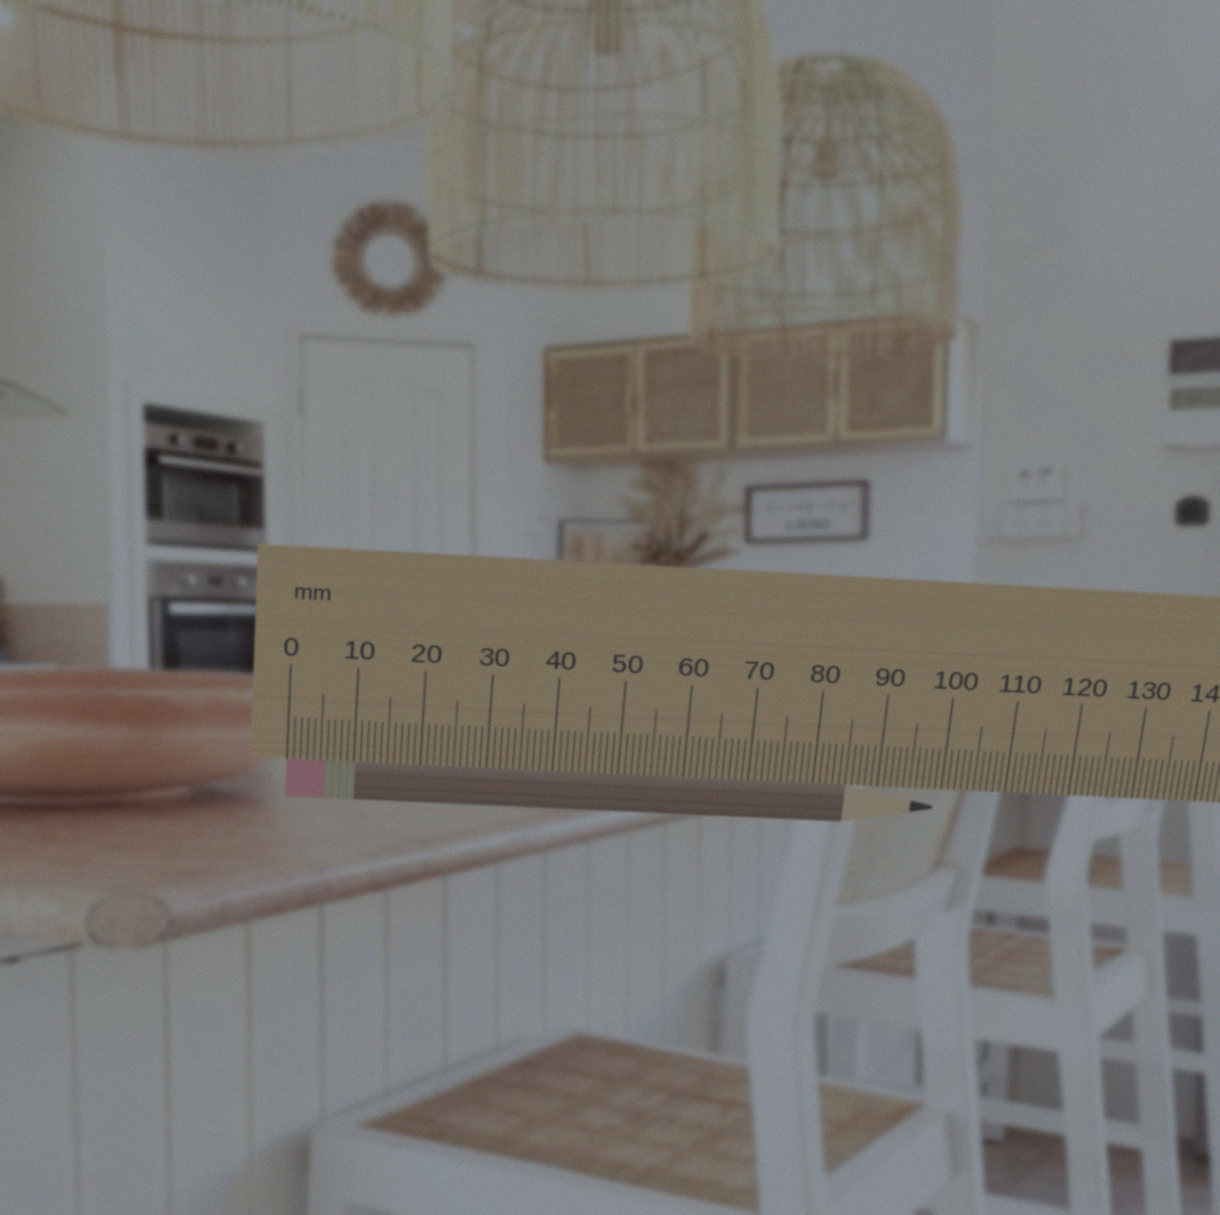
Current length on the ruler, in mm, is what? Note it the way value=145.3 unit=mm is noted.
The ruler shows value=99 unit=mm
